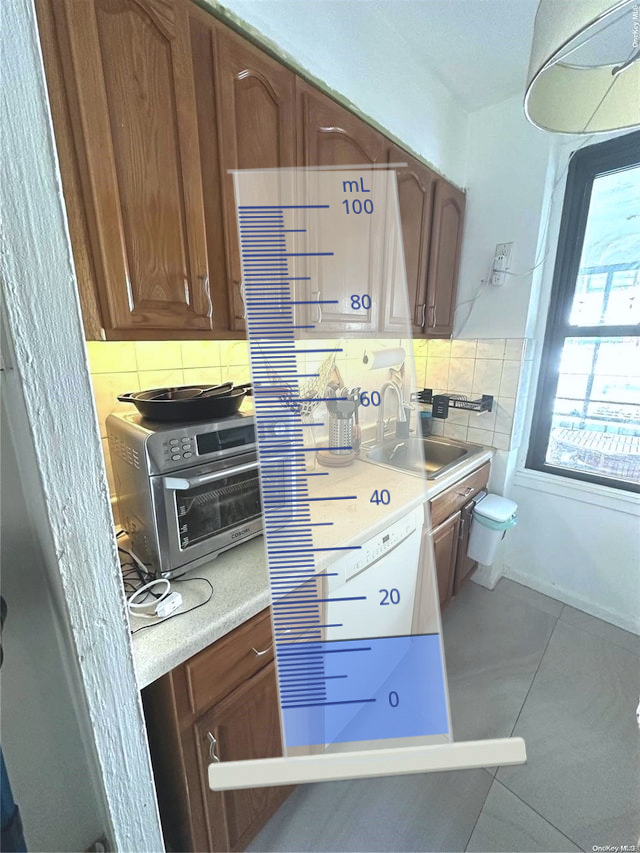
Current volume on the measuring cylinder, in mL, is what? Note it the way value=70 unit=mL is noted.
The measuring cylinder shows value=12 unit=mL
